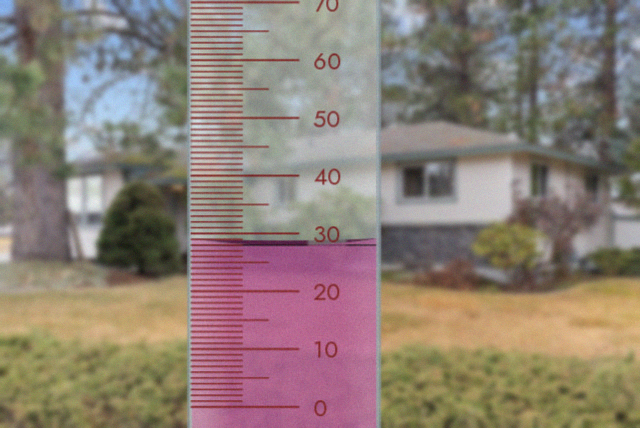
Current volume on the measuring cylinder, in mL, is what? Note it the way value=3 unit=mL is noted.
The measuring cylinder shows value=28 unit=mL
